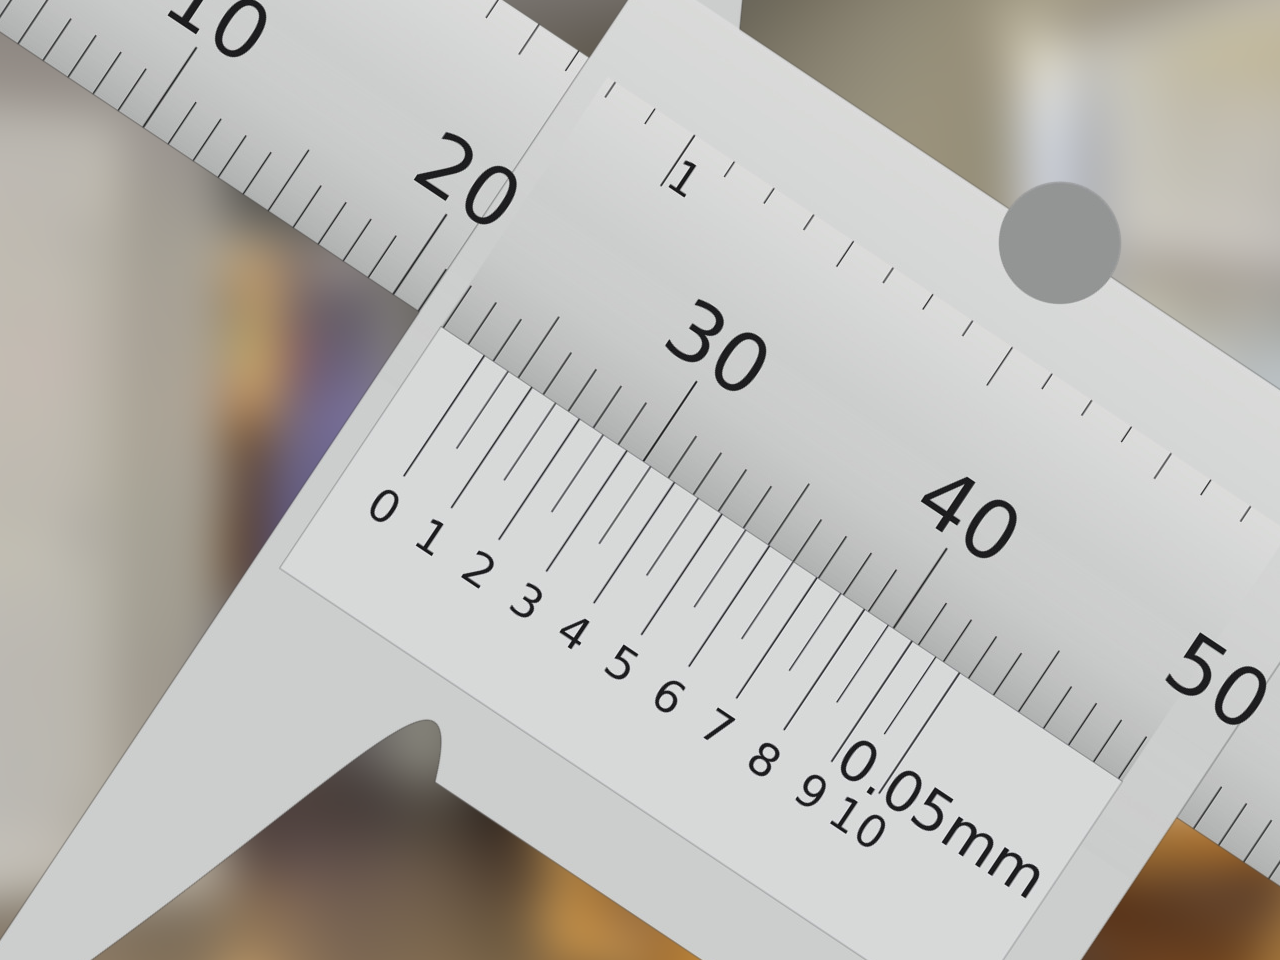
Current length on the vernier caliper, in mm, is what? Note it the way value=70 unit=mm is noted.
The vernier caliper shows value=23.65 unit=mm
